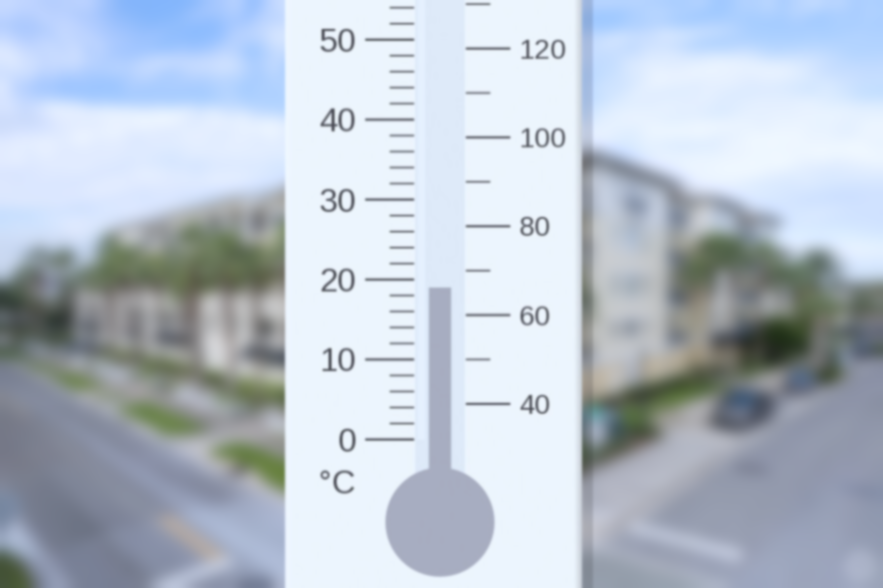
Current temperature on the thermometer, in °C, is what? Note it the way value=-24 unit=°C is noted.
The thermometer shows value=19 unit=°C
